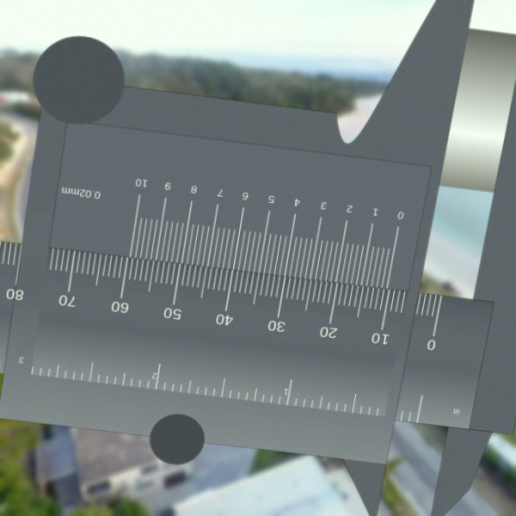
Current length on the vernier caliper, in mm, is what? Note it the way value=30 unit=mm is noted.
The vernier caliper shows value=10.5 unit=mm
